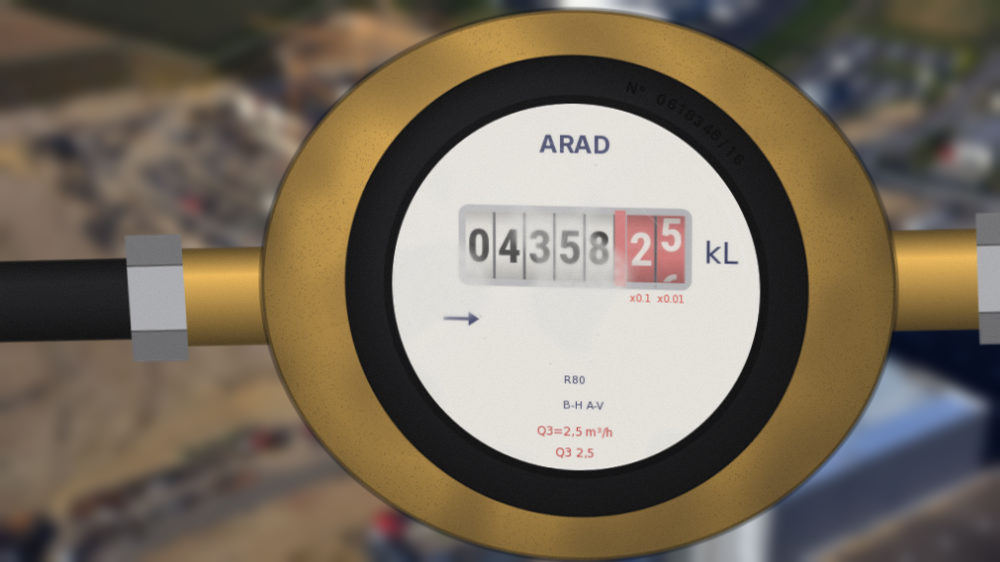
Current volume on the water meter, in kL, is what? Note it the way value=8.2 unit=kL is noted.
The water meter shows value=4358.25 unit=kL
